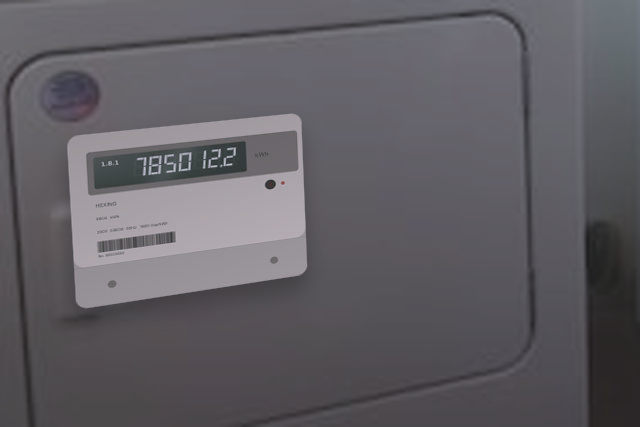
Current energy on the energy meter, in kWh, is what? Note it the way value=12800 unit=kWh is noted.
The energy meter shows value=785012.2 unit=kWh
